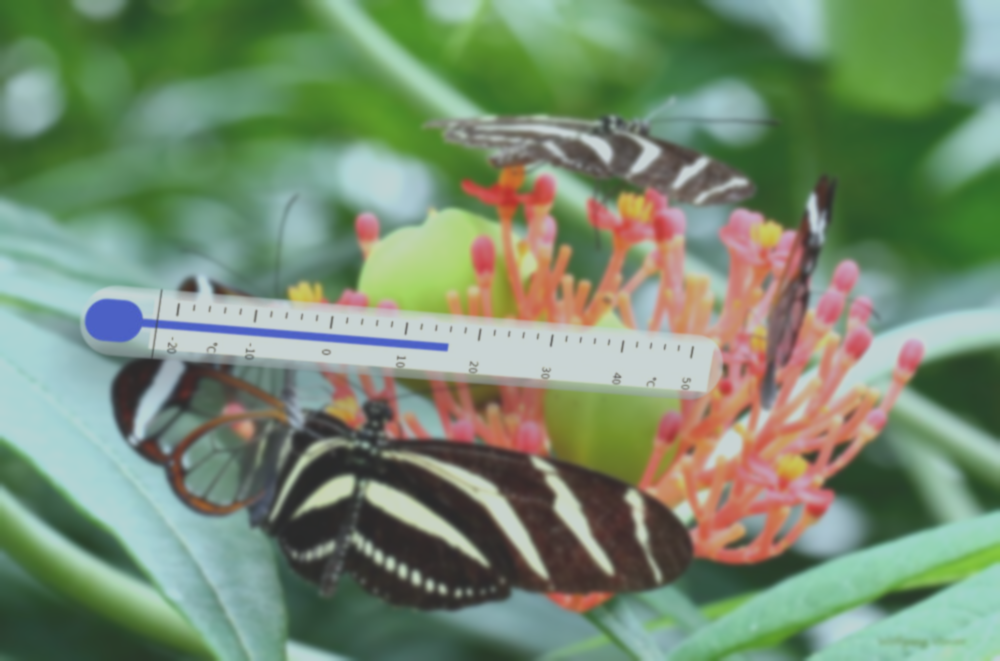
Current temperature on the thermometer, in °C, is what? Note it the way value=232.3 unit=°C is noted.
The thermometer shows value=16 unit=°C
